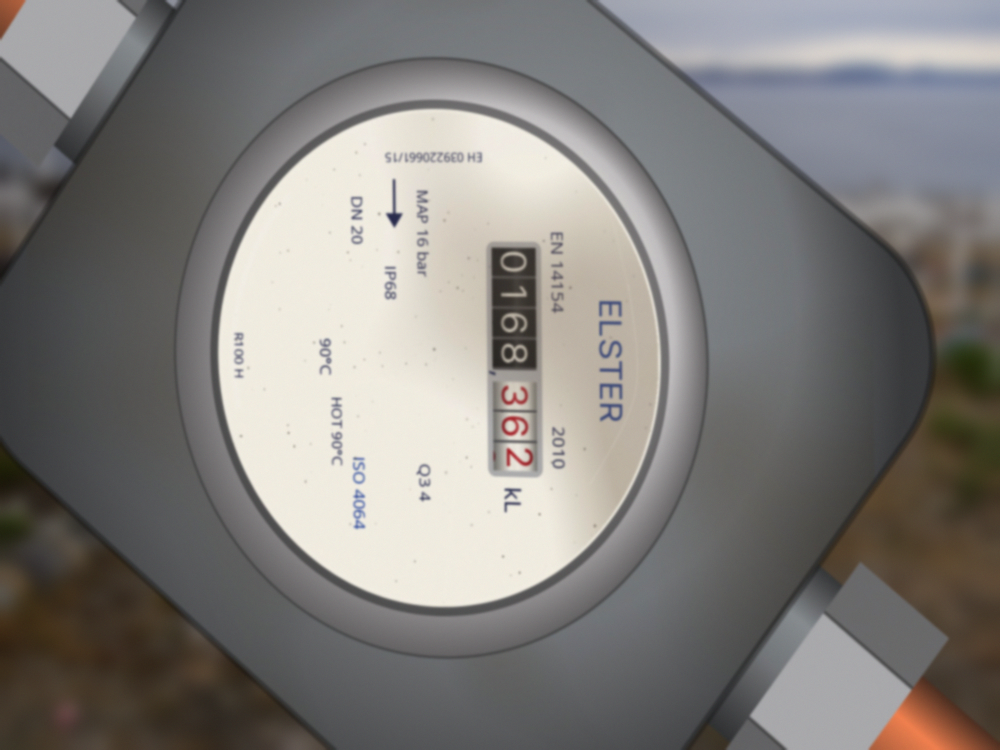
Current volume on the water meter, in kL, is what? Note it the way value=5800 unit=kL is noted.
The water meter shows value=168.362 unit=kL
